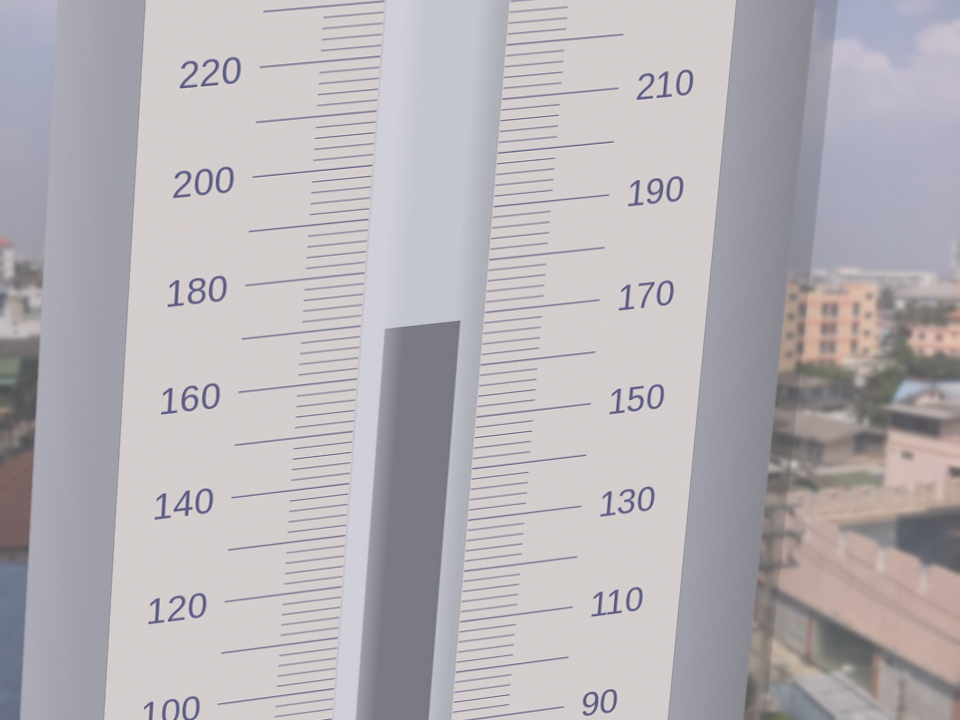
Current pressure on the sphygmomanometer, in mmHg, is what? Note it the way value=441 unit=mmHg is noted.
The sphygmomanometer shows value=169 unit=mmHg
